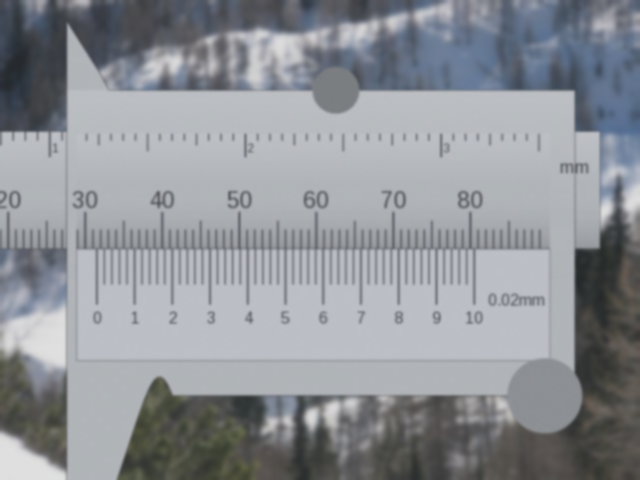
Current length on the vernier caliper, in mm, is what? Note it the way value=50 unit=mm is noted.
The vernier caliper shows value=31.5 unit=mm
